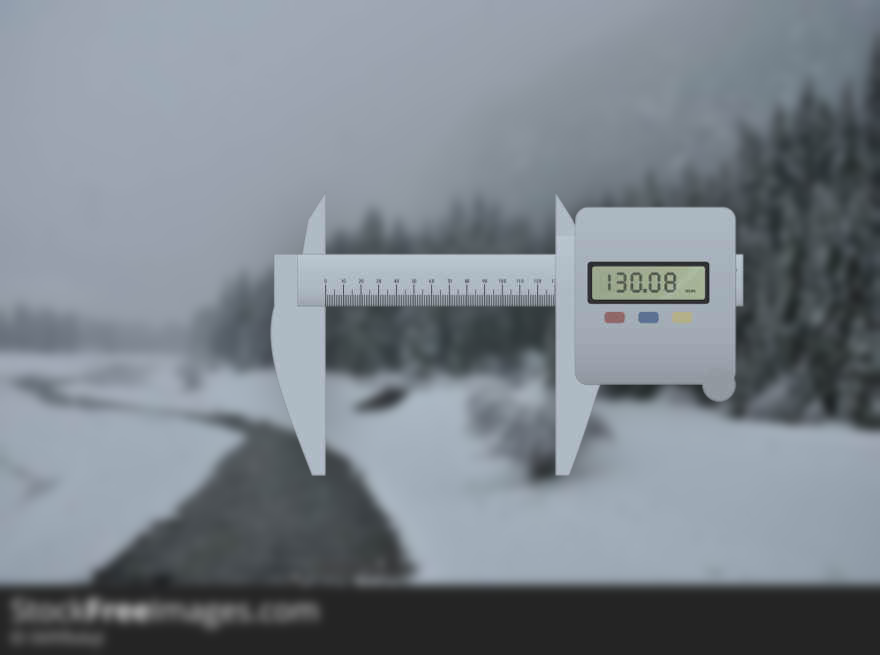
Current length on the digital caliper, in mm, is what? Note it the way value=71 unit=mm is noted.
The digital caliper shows value=130.08 unit=mm
